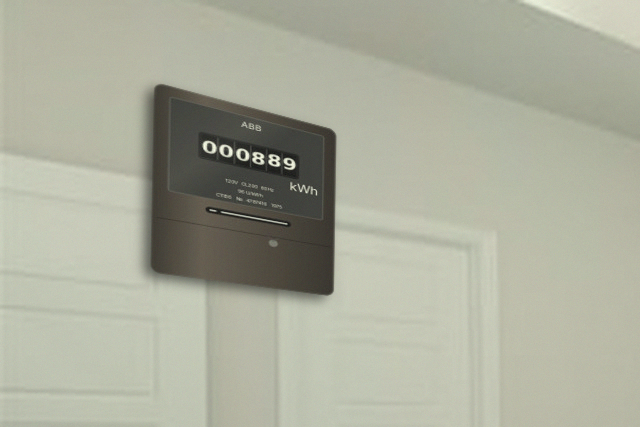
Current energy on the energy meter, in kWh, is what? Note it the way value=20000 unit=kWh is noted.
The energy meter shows value=889 unit=kWh
